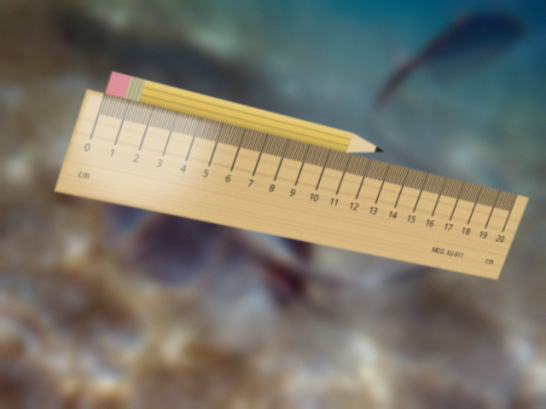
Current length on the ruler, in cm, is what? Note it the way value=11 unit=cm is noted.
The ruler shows value=12.5 unit=cm
